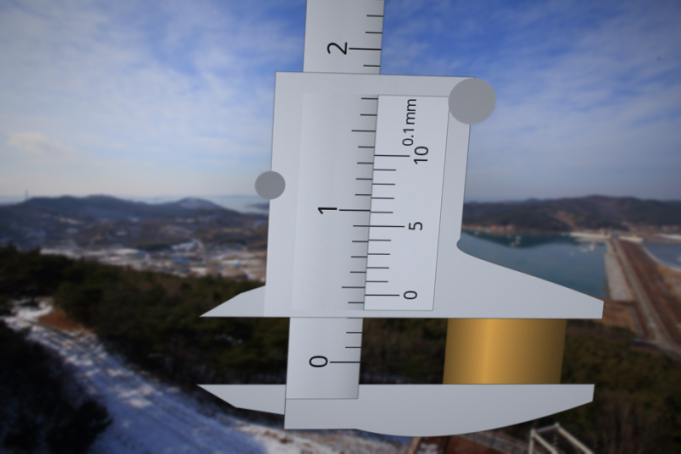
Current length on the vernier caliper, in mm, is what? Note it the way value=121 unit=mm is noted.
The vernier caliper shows value=4.5 unit=mm
